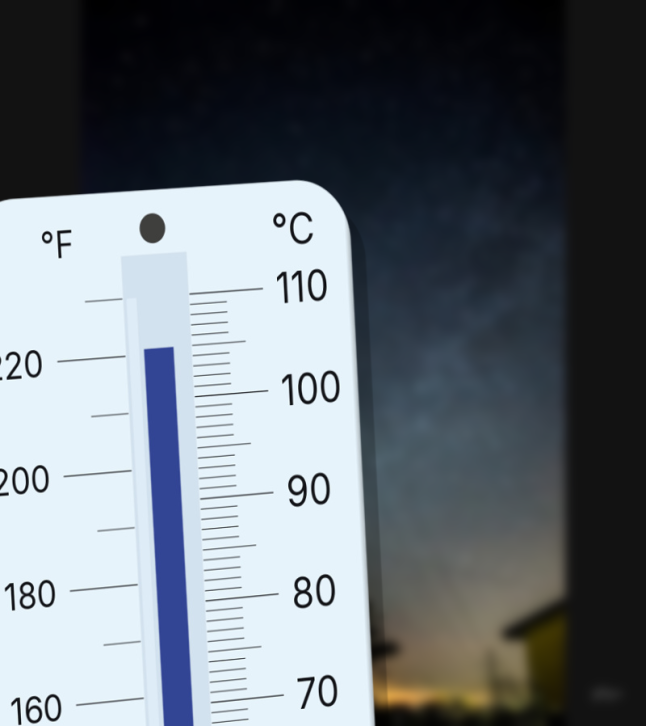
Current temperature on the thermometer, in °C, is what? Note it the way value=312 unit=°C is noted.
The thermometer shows value=105 unit=°C
